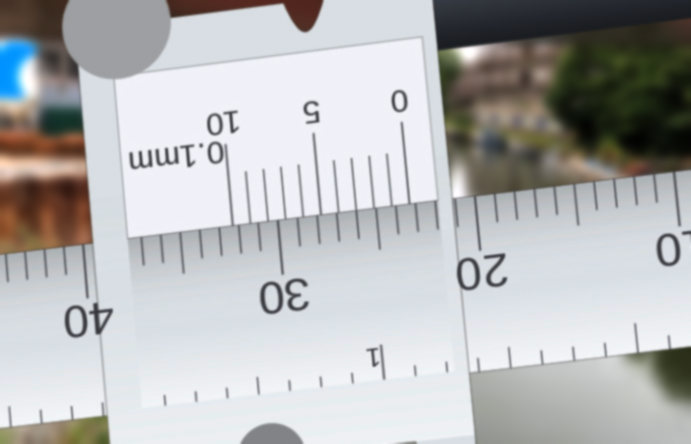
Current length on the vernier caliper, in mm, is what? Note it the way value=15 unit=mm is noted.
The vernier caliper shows value=23.3 unit=mm
